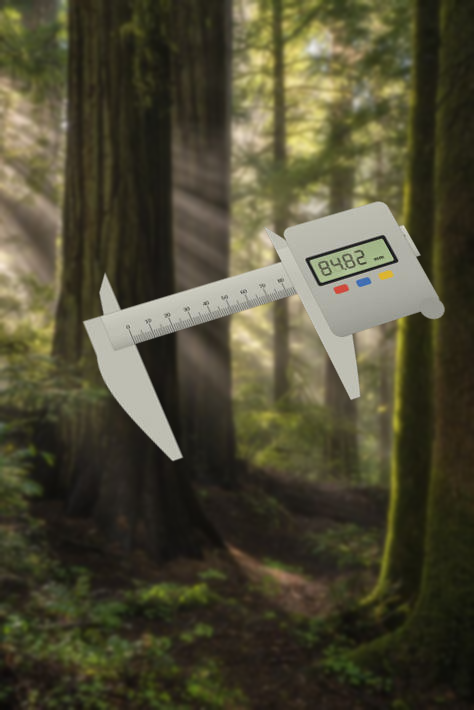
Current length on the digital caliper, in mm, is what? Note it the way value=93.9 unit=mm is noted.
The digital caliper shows value=84.82 unit=mm
